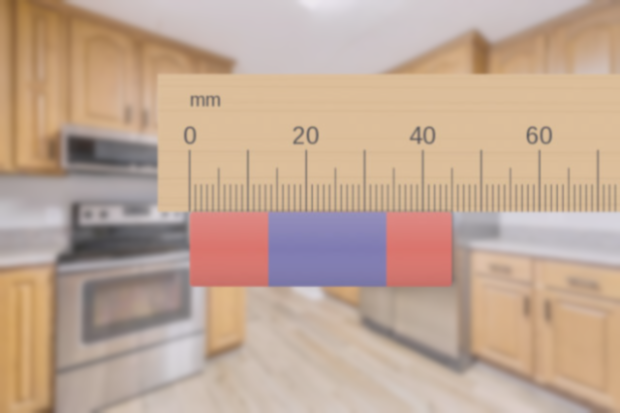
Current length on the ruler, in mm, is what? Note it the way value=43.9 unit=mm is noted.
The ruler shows value=45 unit=mm
